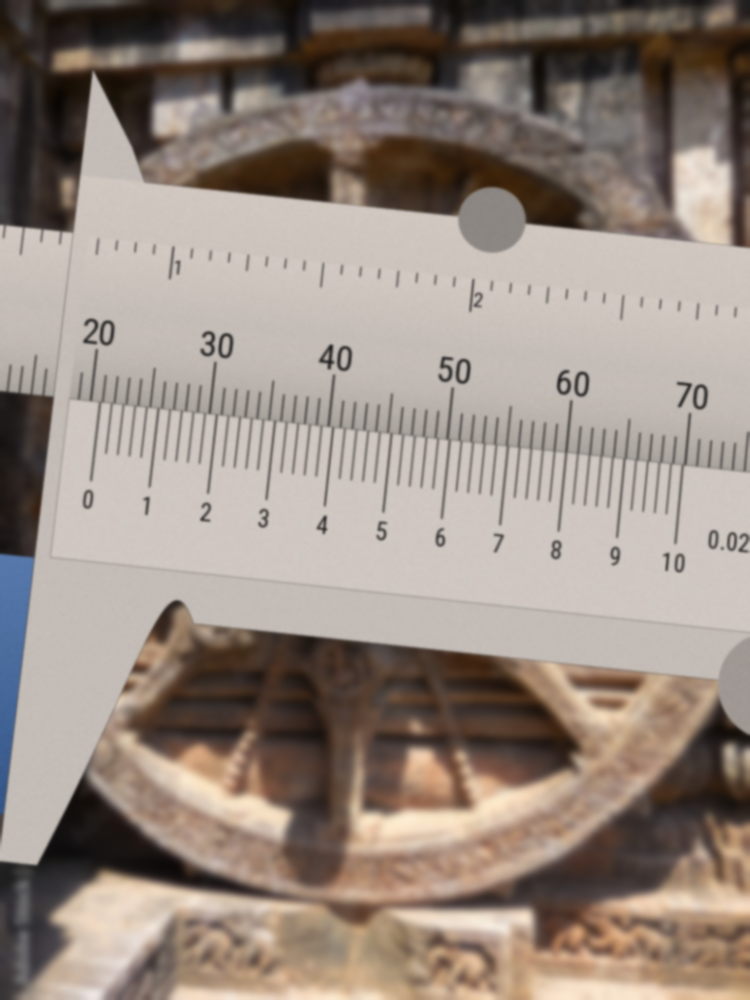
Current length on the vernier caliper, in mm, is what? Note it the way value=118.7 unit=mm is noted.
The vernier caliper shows value=20.8 unit=mm
